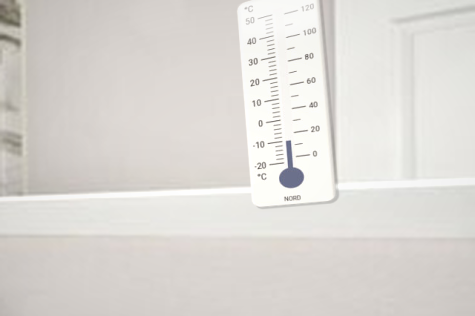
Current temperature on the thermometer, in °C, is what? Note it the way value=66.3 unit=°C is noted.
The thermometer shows value=-10 unit=°C
